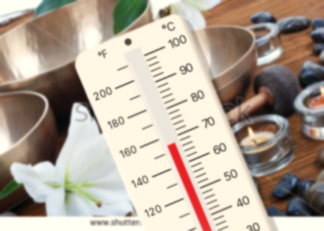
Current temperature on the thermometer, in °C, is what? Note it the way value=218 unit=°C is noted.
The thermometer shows value=68 unit=°C
